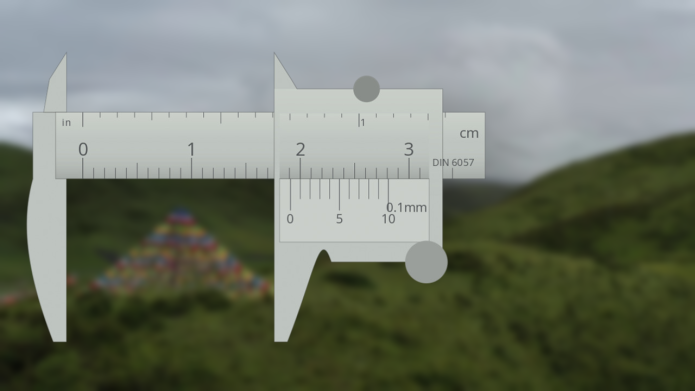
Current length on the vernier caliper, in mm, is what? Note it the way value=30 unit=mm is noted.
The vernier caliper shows value=19.1 unit=mm
